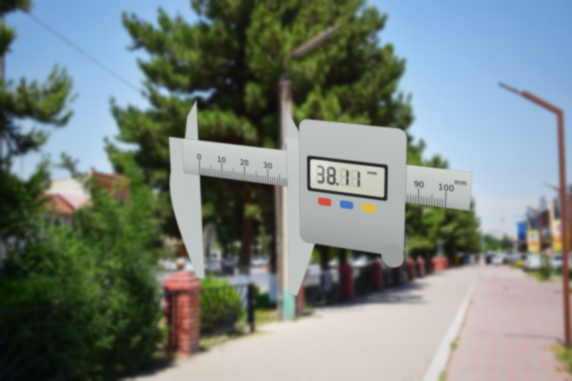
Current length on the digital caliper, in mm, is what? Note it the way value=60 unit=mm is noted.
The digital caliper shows value=38.11 unit=mm
